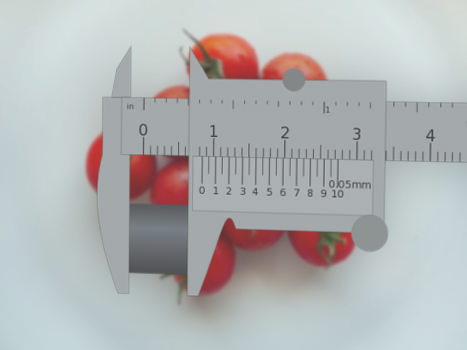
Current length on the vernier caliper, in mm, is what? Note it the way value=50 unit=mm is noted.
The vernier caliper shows value=8.4 unit=mm
